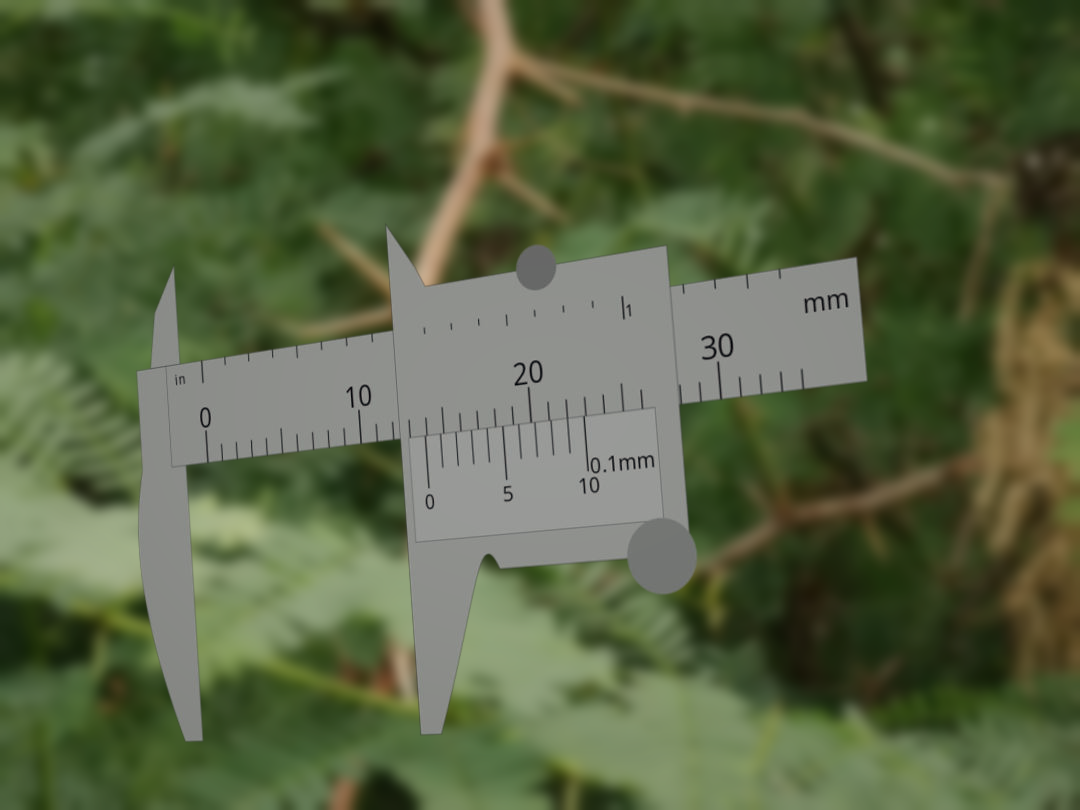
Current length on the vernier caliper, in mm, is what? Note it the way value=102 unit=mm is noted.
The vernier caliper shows value=13.9 unit=mm
